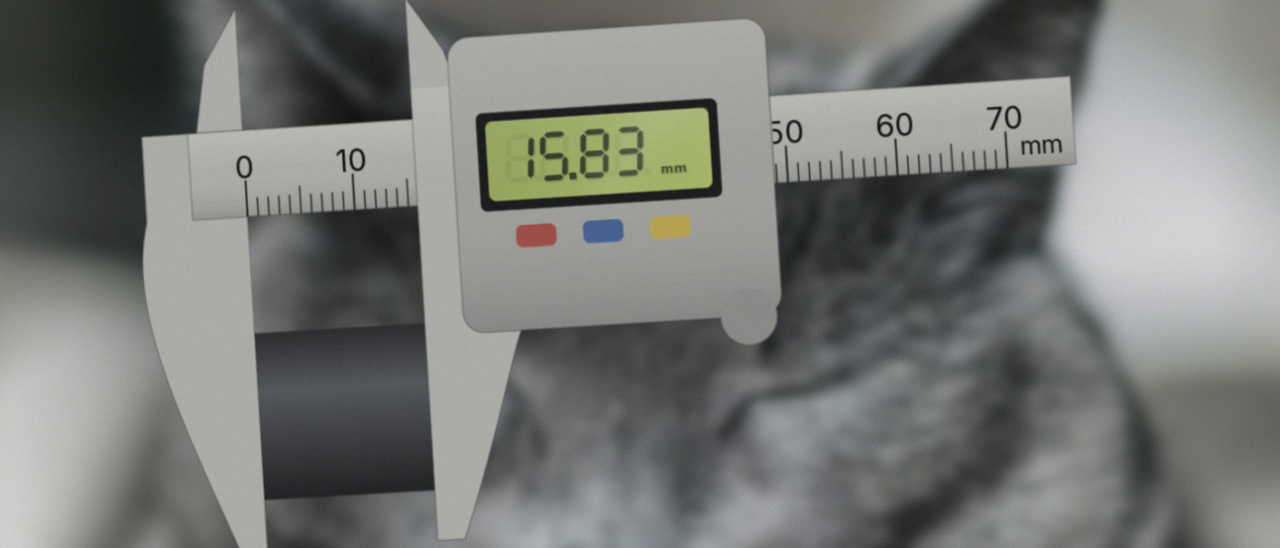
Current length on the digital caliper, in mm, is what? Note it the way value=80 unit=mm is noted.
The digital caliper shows value=15.83 unit=mm
